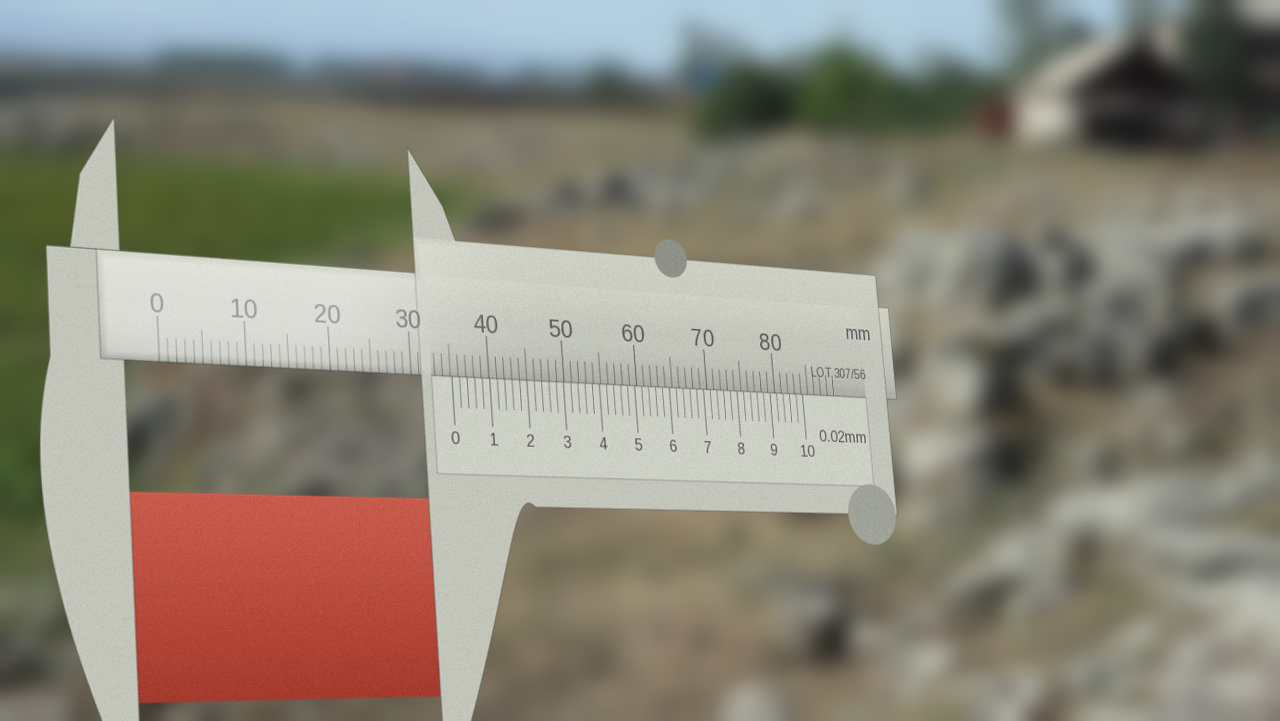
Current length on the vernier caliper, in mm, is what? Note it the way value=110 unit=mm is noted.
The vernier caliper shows value=35.2 unit=mm
